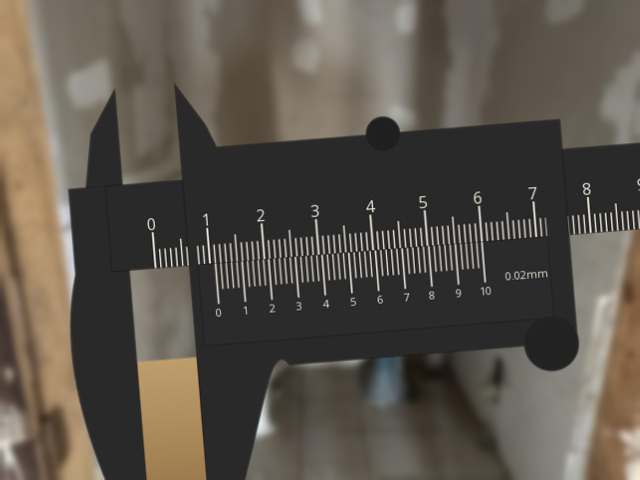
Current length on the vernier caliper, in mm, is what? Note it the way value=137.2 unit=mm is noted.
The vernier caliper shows value=11.0 unit=mm
